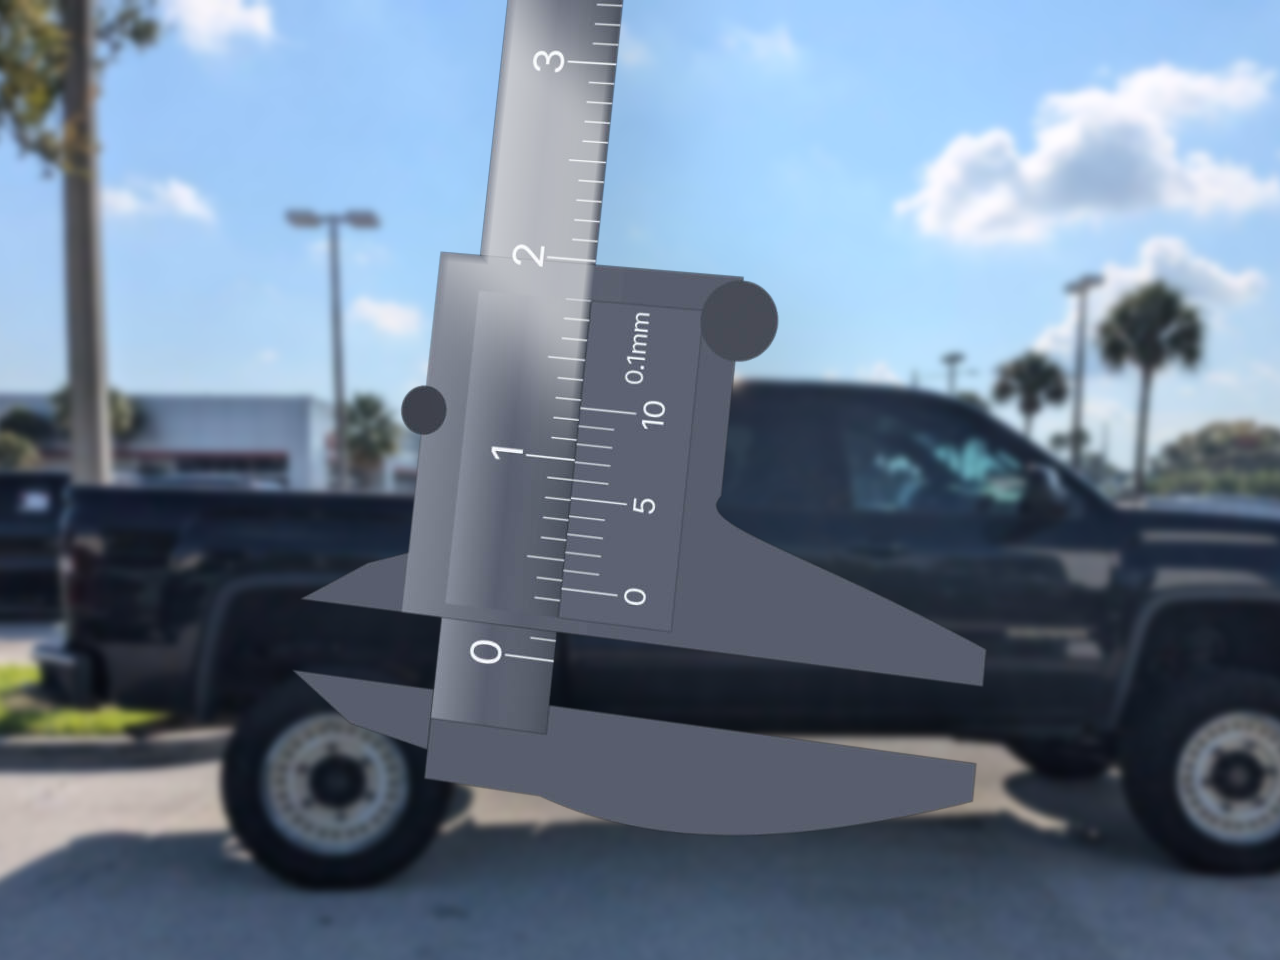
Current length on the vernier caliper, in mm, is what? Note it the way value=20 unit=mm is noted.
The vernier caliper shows value=3.6 unit=mm
